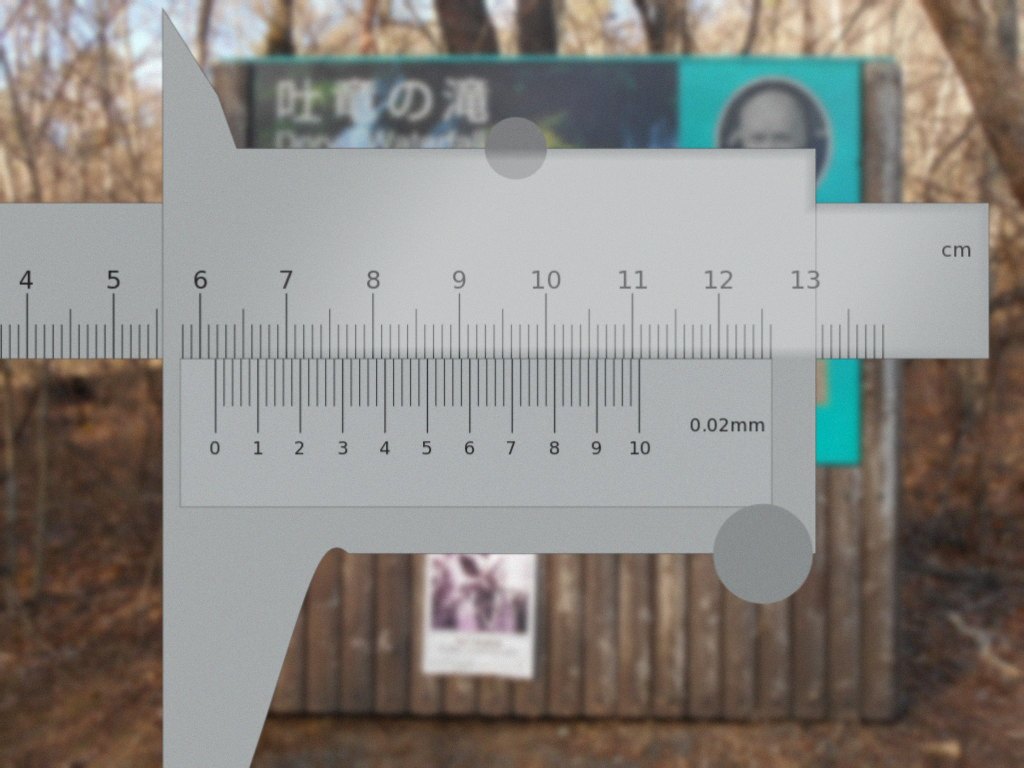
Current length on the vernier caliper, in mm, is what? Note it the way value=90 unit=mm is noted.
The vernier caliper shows value=61.8 unit=mm
